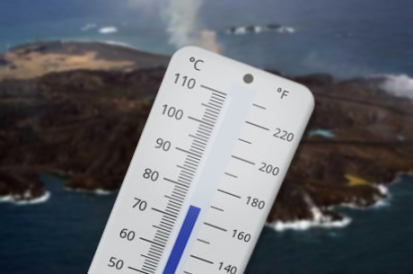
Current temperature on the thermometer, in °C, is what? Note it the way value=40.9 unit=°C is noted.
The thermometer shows value=75 unit=°C
